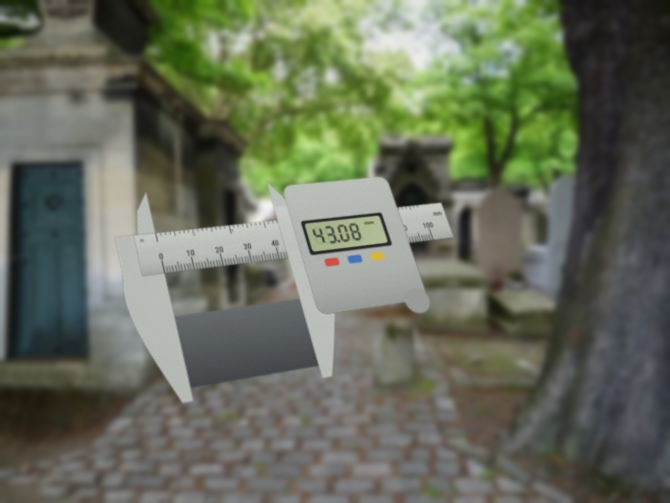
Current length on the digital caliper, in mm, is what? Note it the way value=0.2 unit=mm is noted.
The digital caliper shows value=43.08 unit=mm
